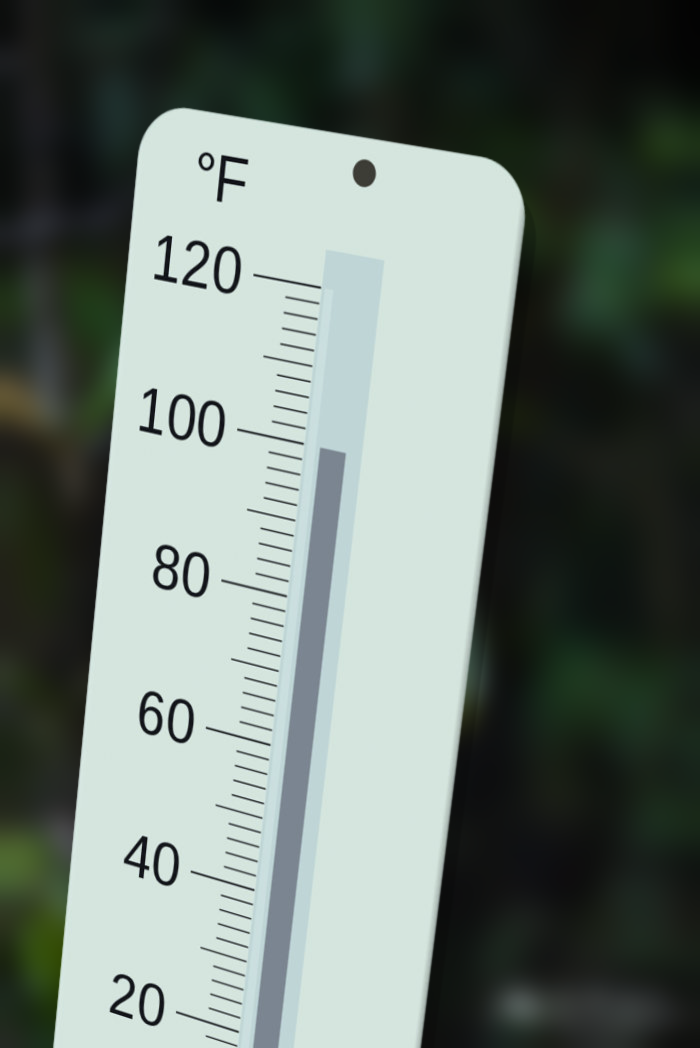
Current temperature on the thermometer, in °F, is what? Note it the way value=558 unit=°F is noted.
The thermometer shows value=100 unit=°F
